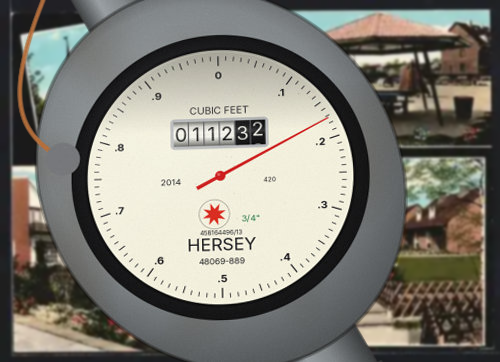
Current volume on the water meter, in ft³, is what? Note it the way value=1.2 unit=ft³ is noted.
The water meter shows value=11232.17 unit=ft³
